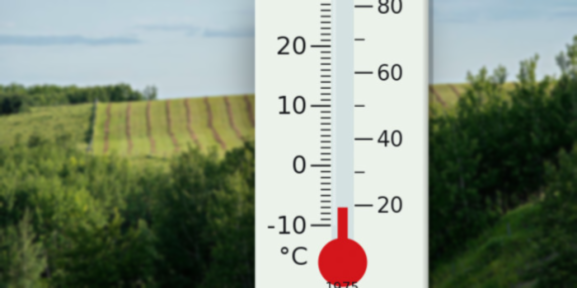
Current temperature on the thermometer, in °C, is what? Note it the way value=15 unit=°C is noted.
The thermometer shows value=-7 unit=°C
